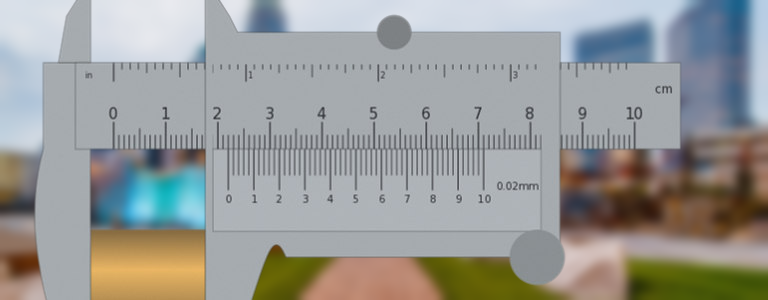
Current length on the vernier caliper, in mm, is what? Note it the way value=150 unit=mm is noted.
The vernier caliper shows value=22.0 unit=mm
